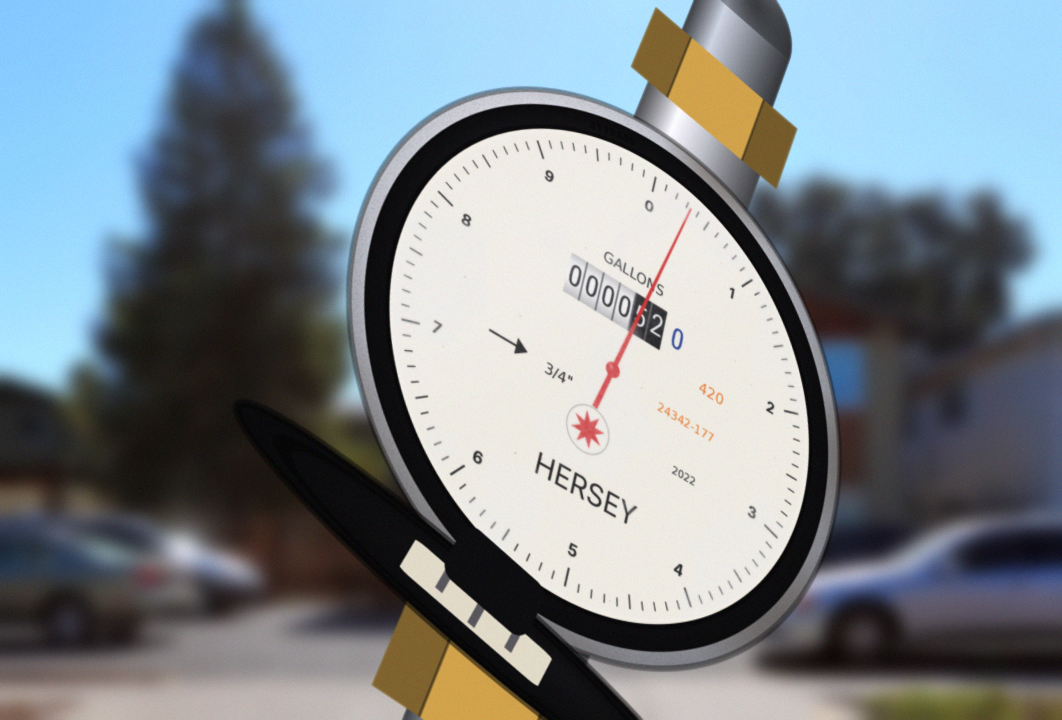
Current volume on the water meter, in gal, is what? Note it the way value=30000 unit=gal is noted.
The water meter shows value=520.3 unit=gal
